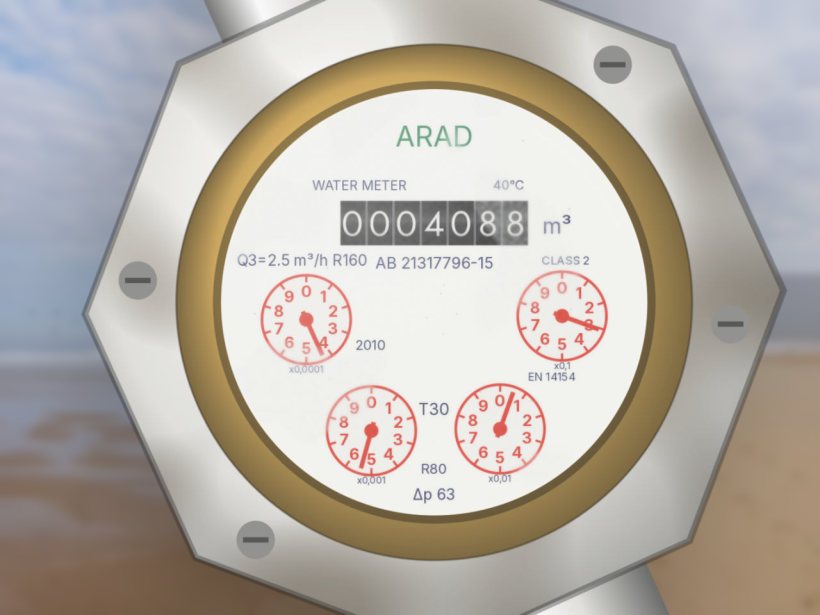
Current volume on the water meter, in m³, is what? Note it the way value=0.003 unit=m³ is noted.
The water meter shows value=4088.3054 unit=m³
